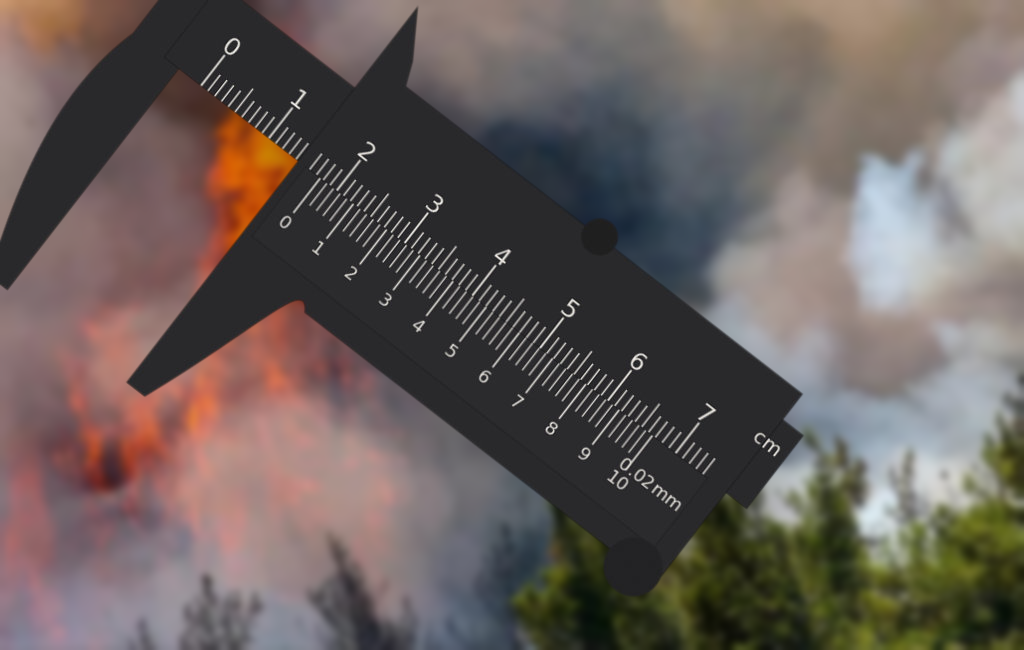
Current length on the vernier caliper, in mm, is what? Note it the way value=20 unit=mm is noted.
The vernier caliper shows value=17.6 unit=mm
